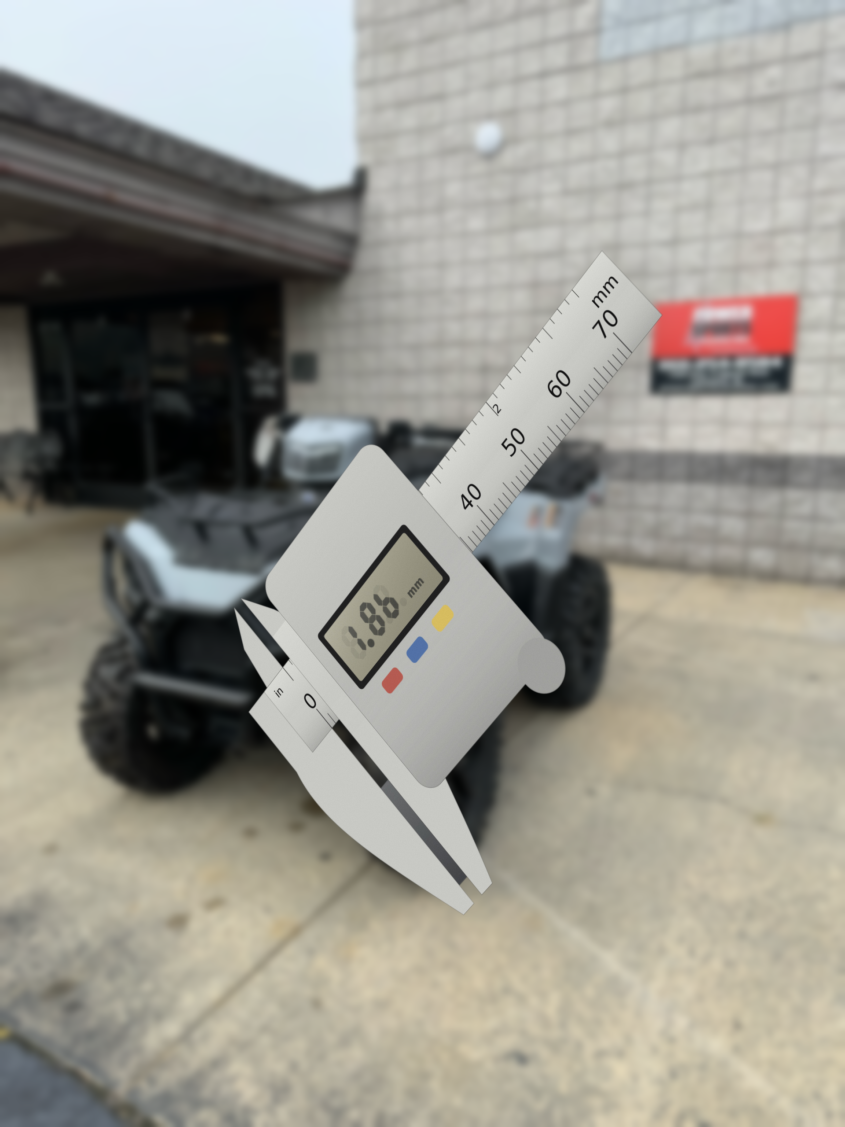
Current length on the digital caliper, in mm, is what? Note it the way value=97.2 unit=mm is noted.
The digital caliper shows value=1.86 unit=mm
